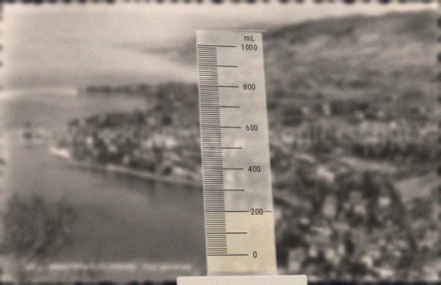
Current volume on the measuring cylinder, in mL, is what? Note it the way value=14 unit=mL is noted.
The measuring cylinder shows value=200 unit=mL
